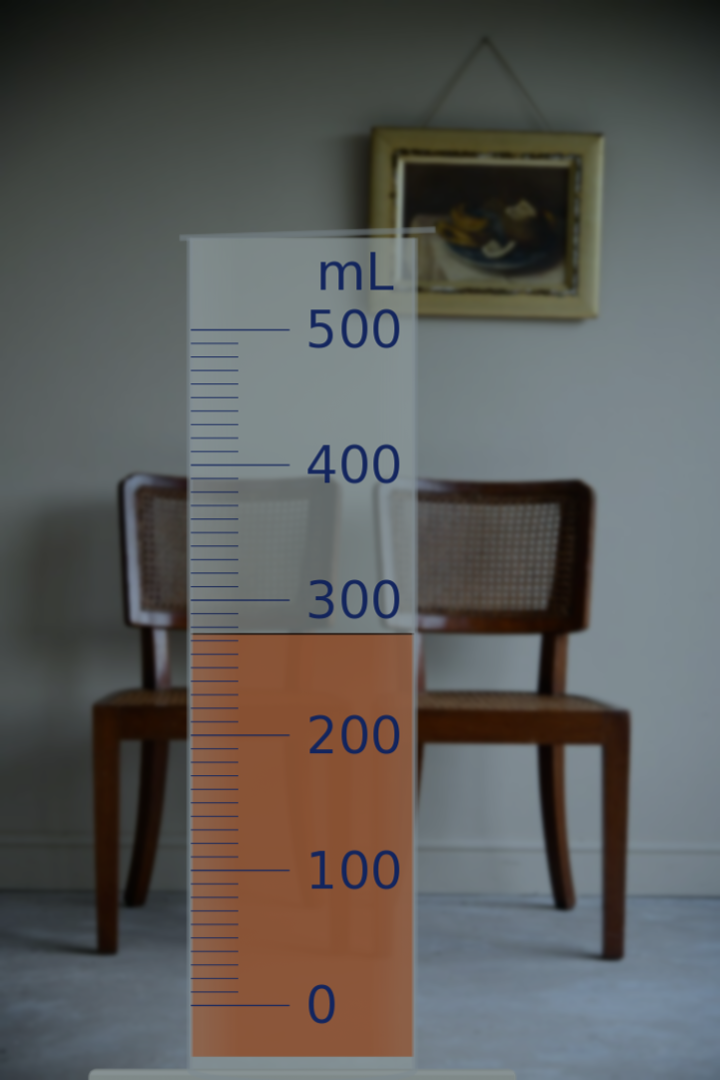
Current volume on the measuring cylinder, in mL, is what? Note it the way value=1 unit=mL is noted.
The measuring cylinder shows value=275 unit=mL
